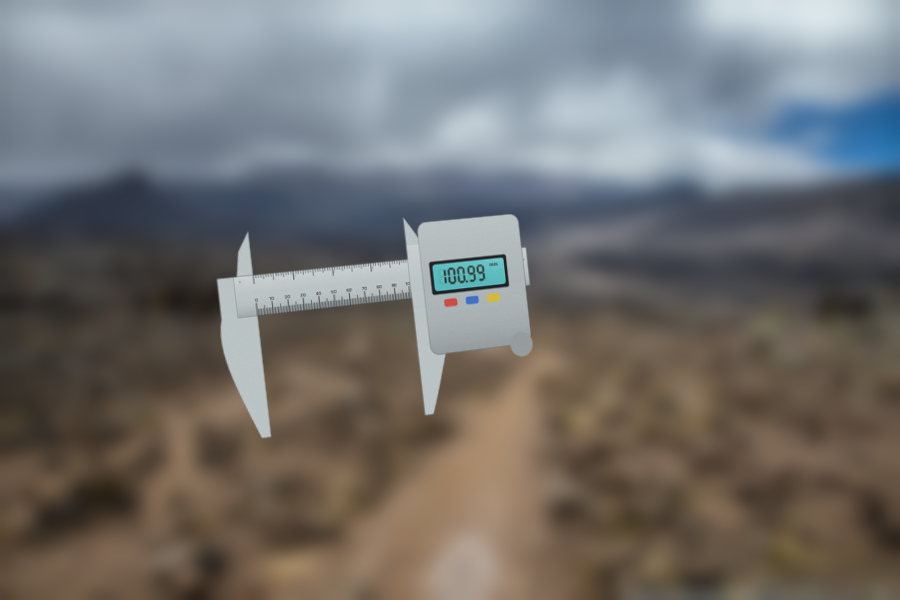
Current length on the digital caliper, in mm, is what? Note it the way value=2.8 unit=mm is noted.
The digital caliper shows value=100.99 unit=mm
